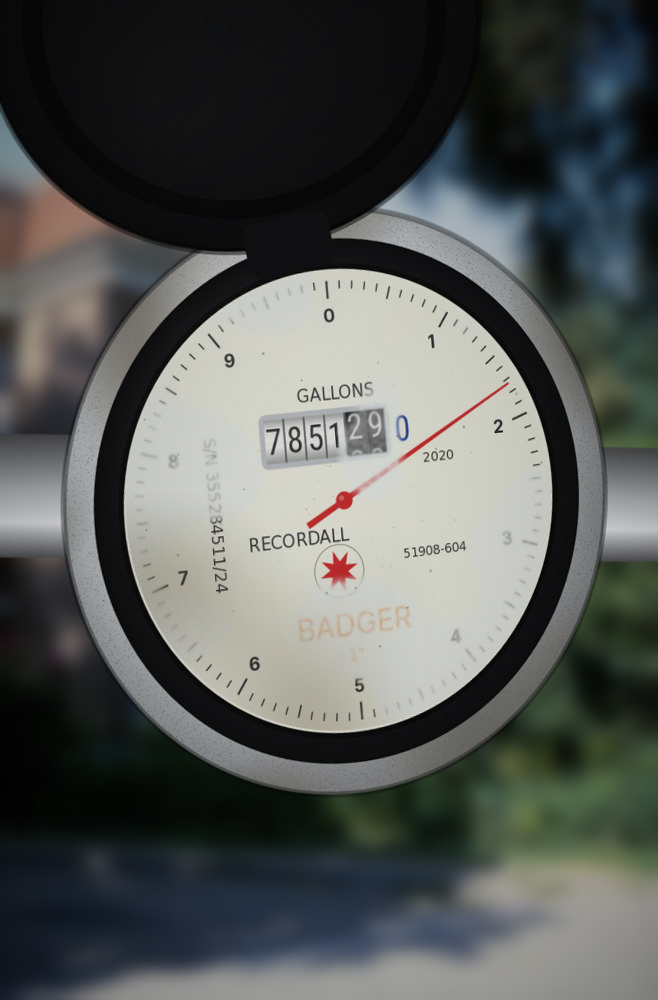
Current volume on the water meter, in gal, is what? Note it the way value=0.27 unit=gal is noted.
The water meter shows value=7851291.7 unit=gal
